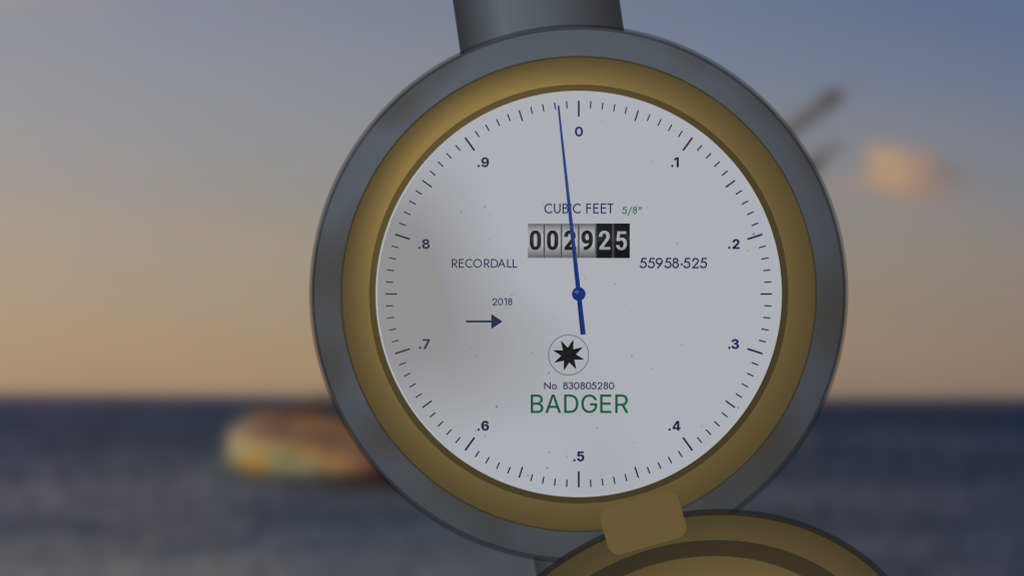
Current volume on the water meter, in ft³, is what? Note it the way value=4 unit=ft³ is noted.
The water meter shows value=2924.98 unit=ft³
